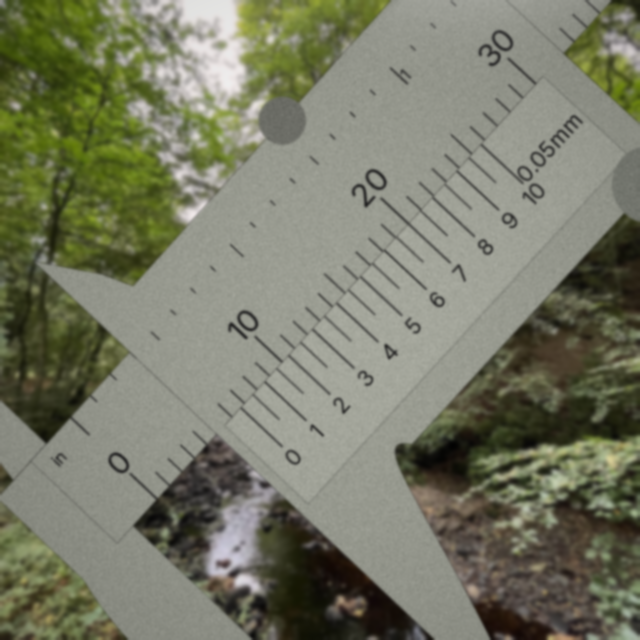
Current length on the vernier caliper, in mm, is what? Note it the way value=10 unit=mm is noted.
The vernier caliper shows value=6.7 unit=mm
